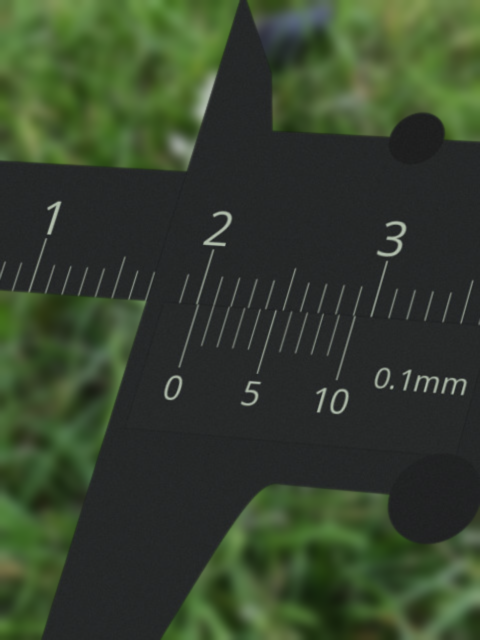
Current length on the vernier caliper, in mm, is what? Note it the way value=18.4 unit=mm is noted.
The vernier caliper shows value=20.1 unit=mm
